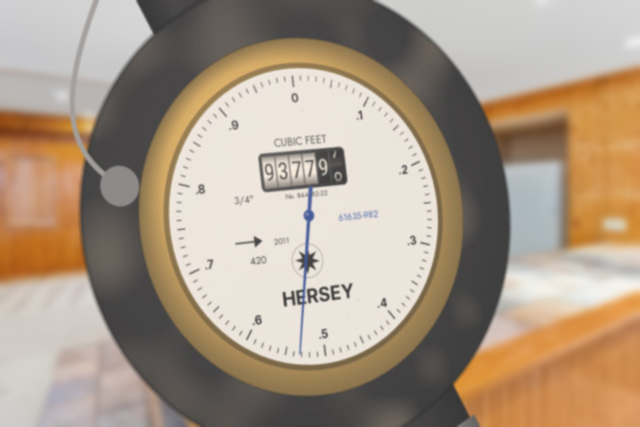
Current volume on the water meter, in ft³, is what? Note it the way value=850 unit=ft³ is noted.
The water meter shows value=937797.53 unit=ft³
